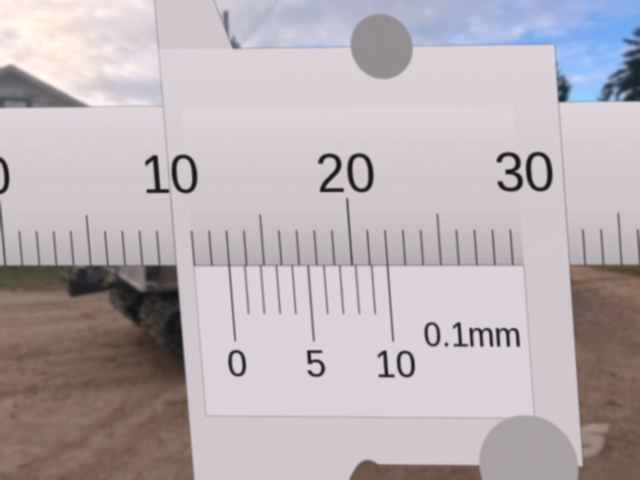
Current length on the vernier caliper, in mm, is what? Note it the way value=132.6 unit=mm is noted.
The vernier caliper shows value=13.0 unit=mm
